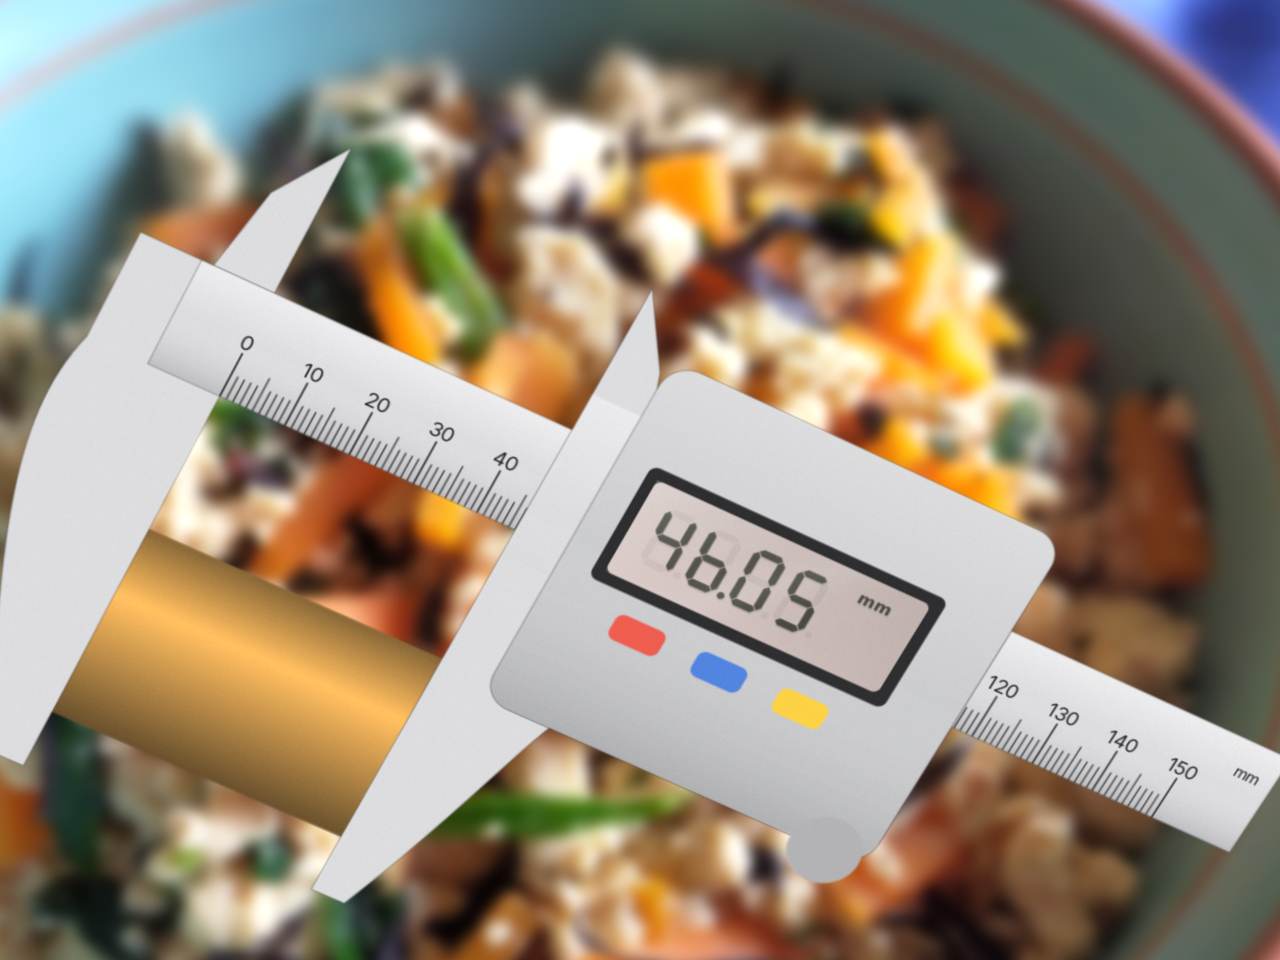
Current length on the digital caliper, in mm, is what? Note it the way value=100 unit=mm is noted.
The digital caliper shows value=46.05 unit=mm
